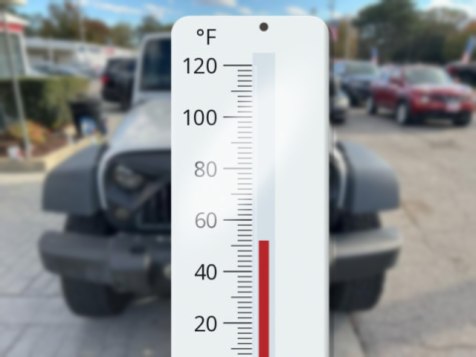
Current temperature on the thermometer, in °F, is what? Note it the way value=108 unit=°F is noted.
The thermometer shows value=52 unit=°F
